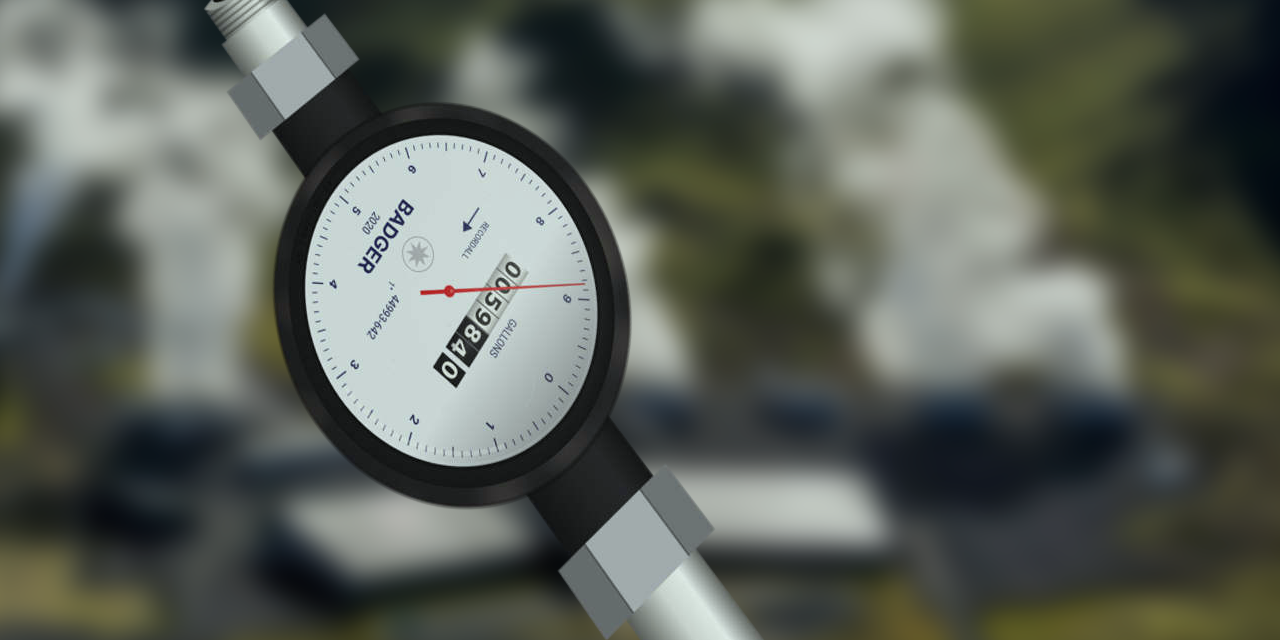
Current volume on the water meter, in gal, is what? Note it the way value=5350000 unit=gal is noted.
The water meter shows value=59838.8 unit=gal
